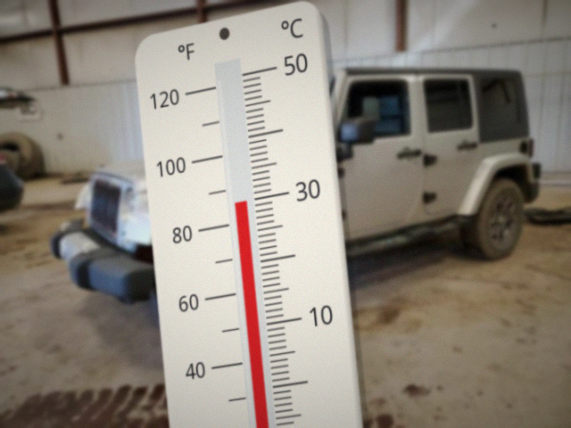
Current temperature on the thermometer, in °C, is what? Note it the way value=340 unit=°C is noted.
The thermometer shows value=30 unit=°C
